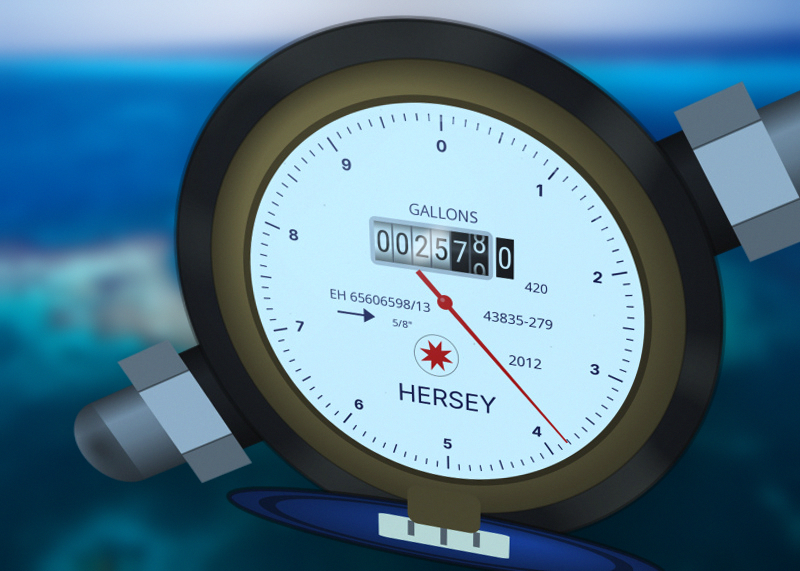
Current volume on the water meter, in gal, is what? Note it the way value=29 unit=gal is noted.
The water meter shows value=25783.8 unit=gal
